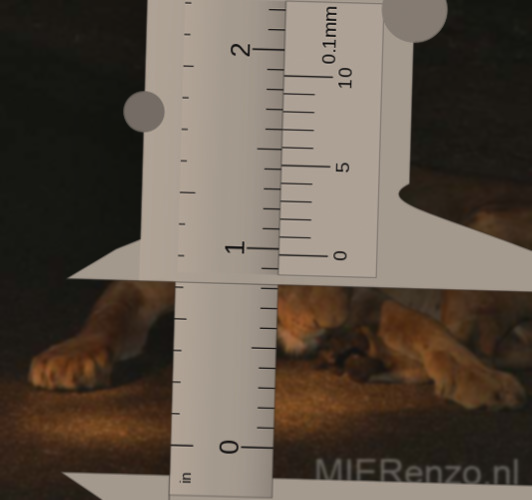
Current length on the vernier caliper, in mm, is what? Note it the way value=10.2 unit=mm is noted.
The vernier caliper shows value=9.7 unit=mm
